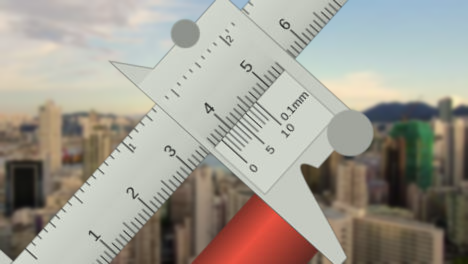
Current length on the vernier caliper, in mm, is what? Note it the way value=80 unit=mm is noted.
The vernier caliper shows value=37.5 unit=mm
